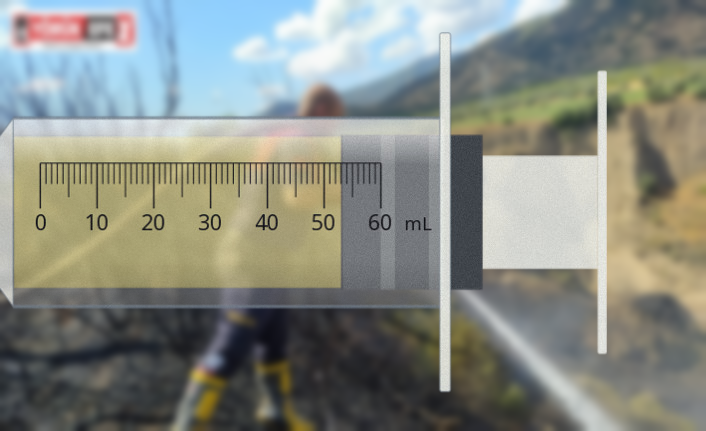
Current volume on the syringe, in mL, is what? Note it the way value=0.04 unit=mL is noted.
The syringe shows value=53 unit=mL
